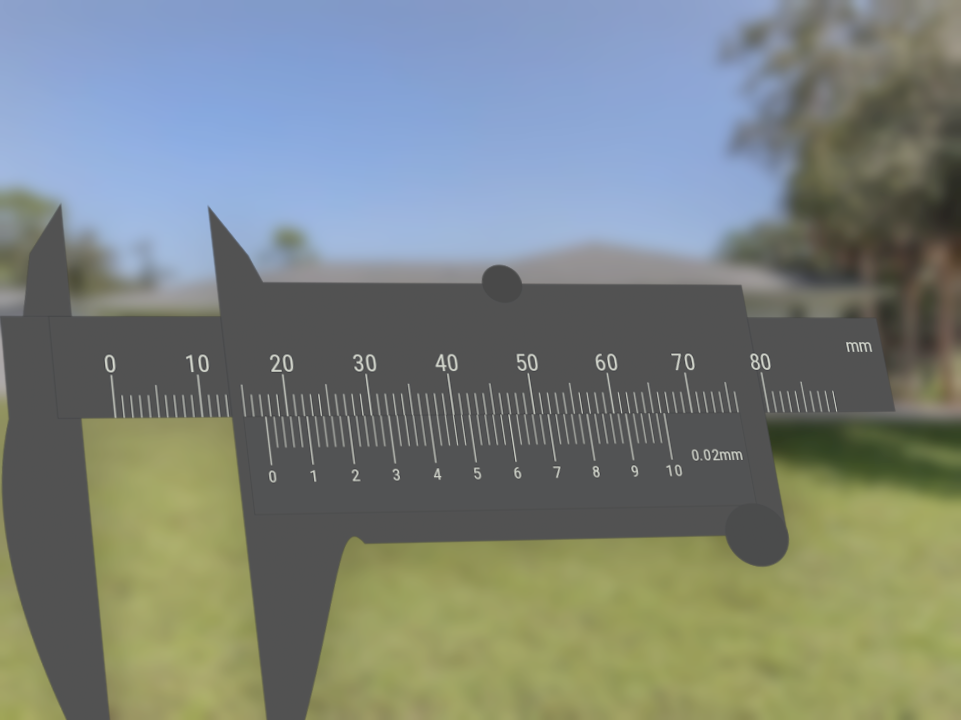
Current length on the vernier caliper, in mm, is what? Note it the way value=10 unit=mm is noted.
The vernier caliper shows value=17.4 unit=mm
